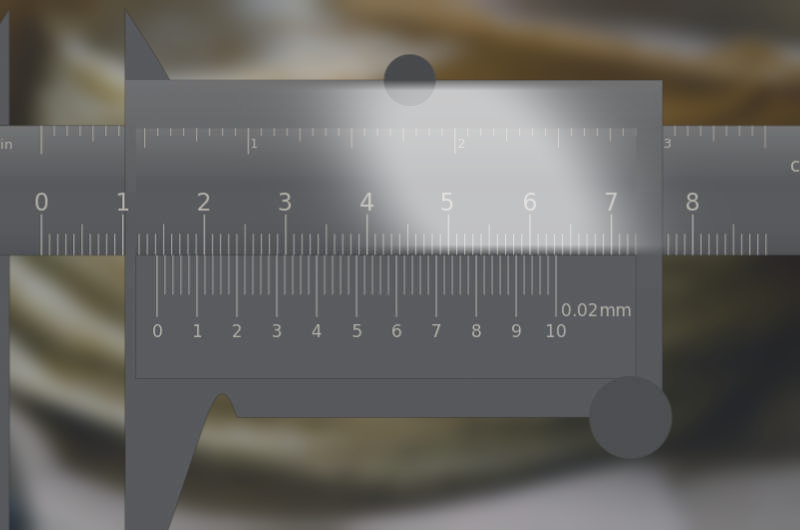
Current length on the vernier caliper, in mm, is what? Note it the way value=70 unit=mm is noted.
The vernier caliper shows value=14.2 unit=mm
